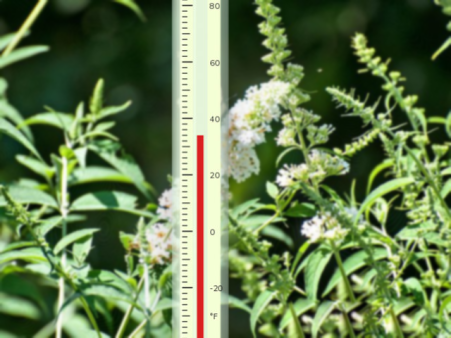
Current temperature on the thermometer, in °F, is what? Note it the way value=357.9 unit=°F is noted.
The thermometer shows value=34 unit=°F
